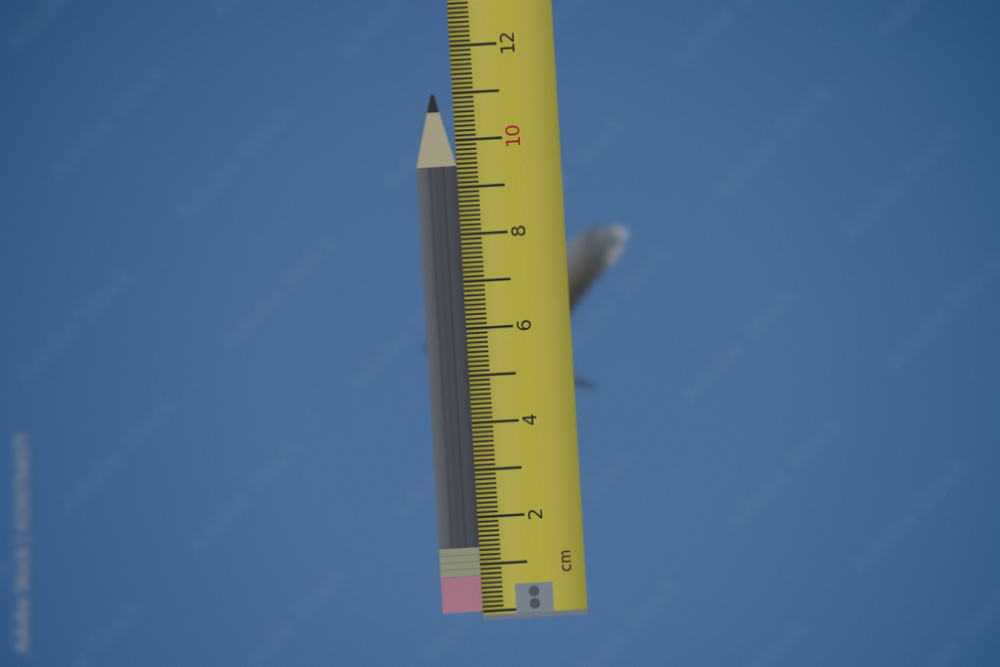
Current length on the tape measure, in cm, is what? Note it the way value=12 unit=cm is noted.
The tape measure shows value=11 unit=cm
